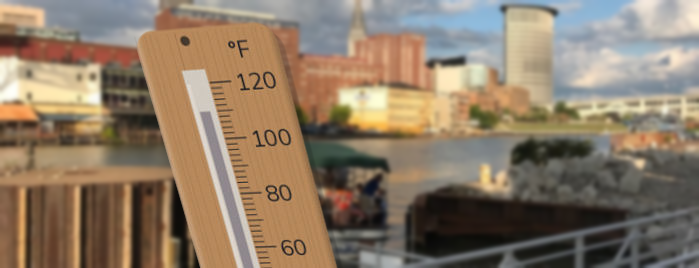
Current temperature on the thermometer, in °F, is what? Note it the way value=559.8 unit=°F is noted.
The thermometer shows value=110 unit=°F
